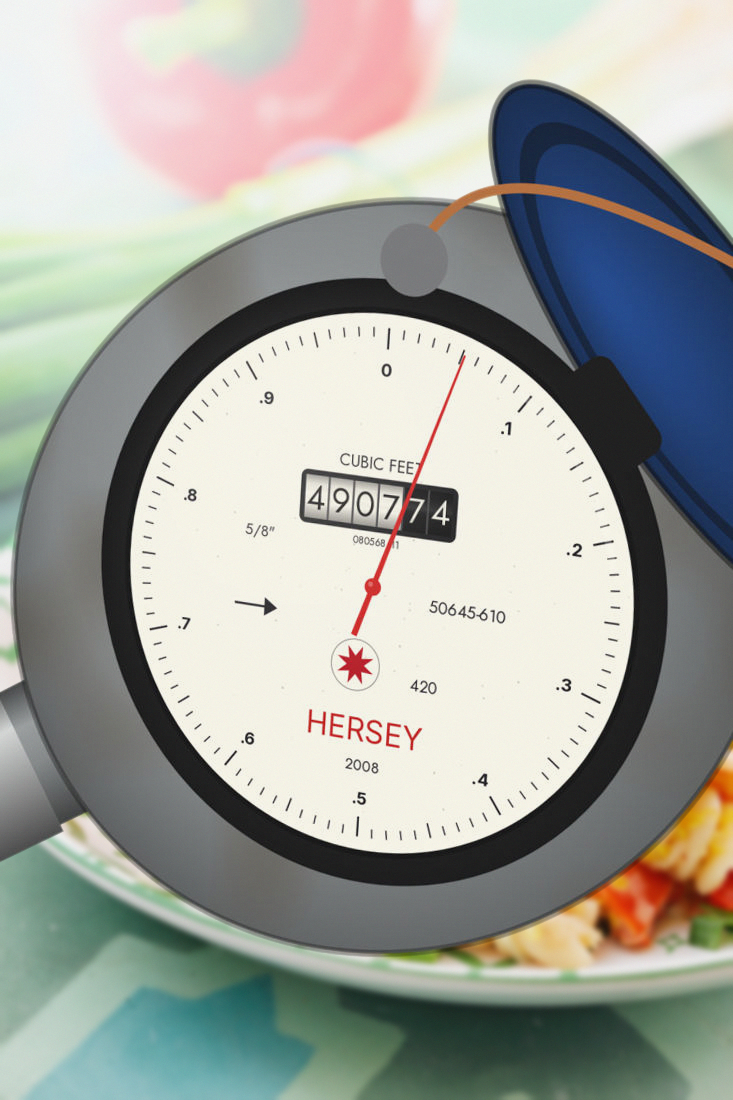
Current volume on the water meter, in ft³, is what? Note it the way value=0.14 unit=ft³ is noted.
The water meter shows value=490774.05 unit=ft³
